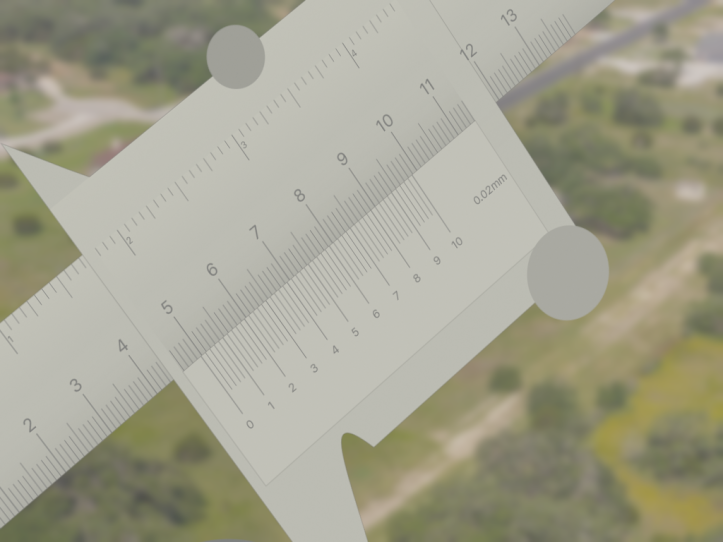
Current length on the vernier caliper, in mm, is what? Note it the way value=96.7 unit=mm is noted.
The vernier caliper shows value=49.8 unit=mm
